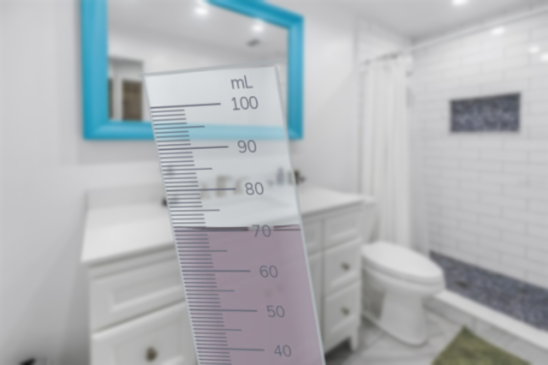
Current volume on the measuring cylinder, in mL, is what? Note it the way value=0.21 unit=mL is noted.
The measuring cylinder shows value=70 unit=mL
